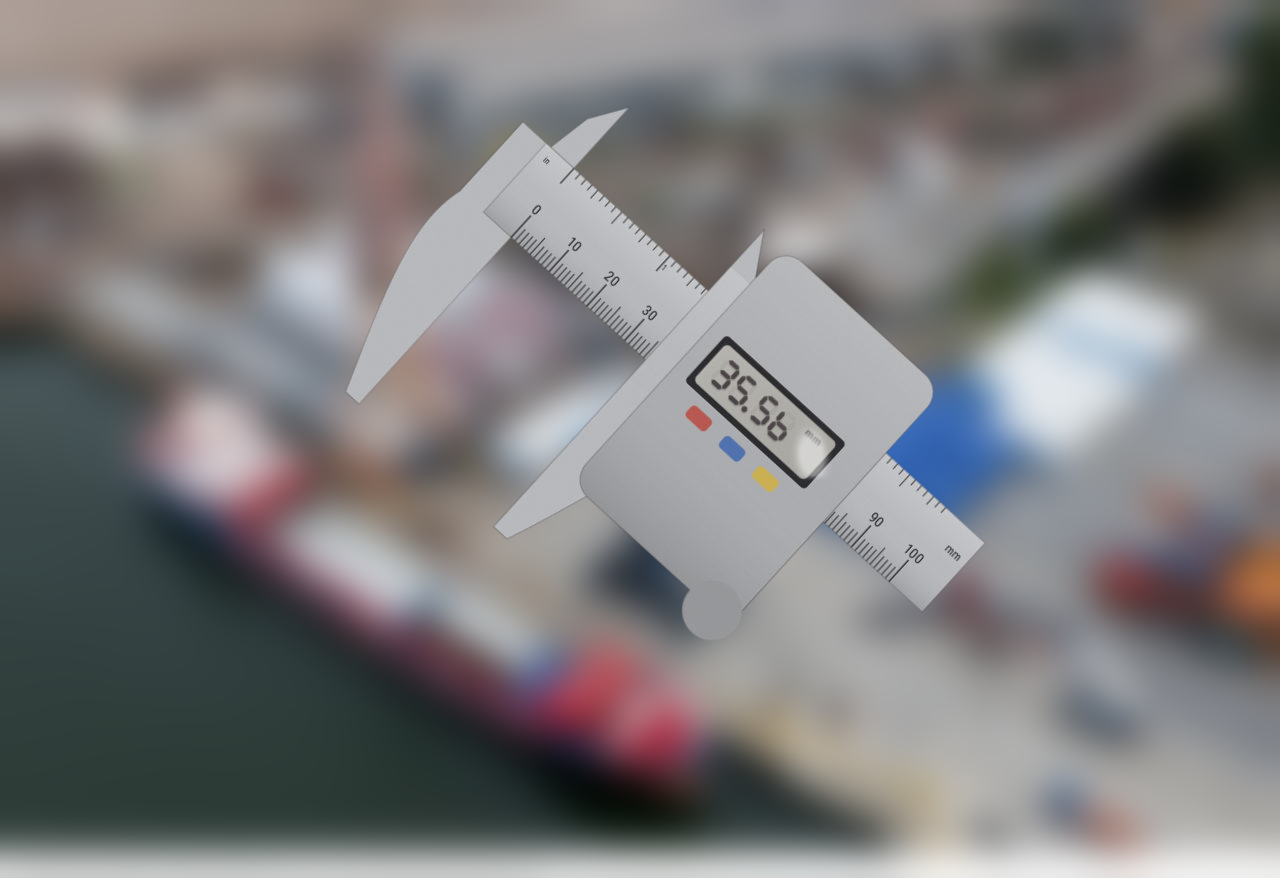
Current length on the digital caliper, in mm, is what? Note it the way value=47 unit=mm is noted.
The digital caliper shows value=35.56 unit=mm
